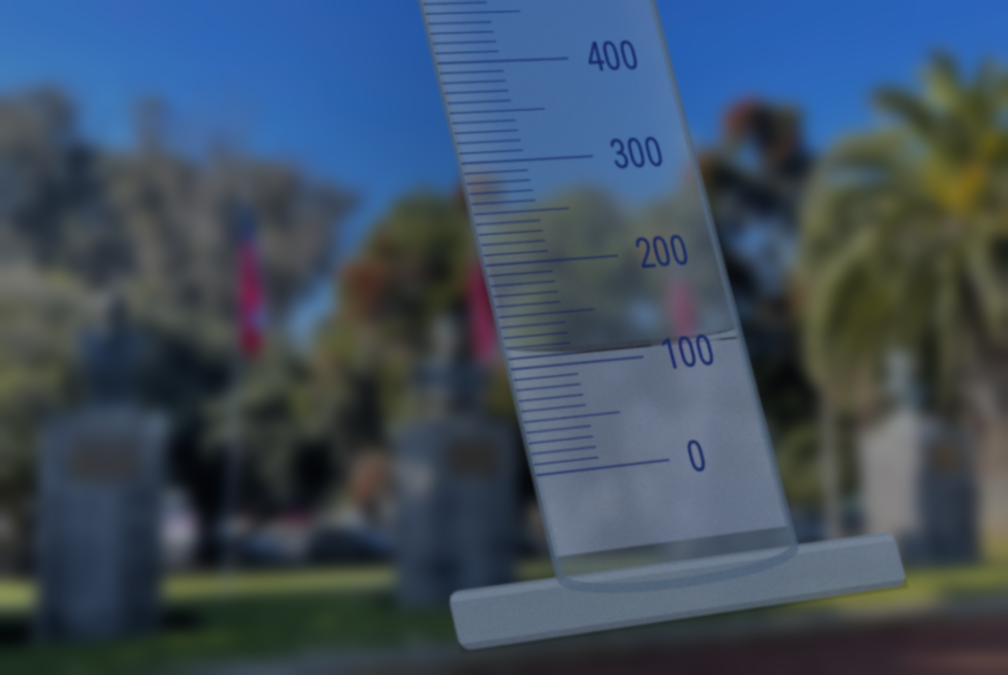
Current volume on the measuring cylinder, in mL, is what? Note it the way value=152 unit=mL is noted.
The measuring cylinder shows value=110 unit=mL
